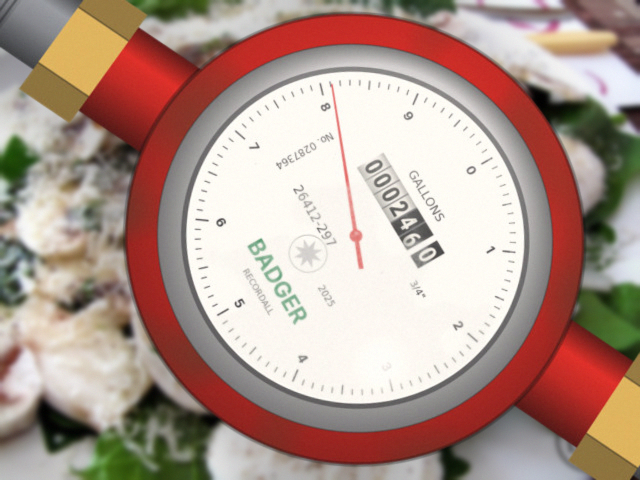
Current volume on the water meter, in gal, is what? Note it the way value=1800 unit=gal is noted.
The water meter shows value=2458.1 unit=gal
